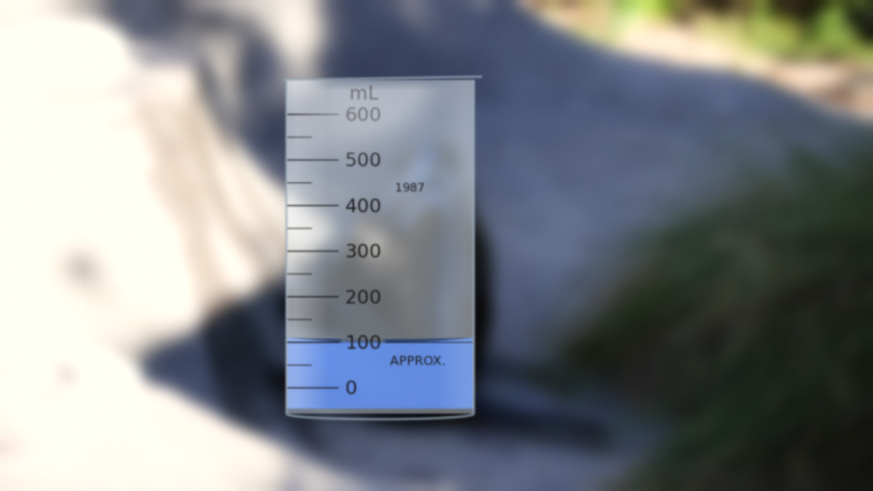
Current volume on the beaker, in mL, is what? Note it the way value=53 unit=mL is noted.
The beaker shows value=100 unit=mL
